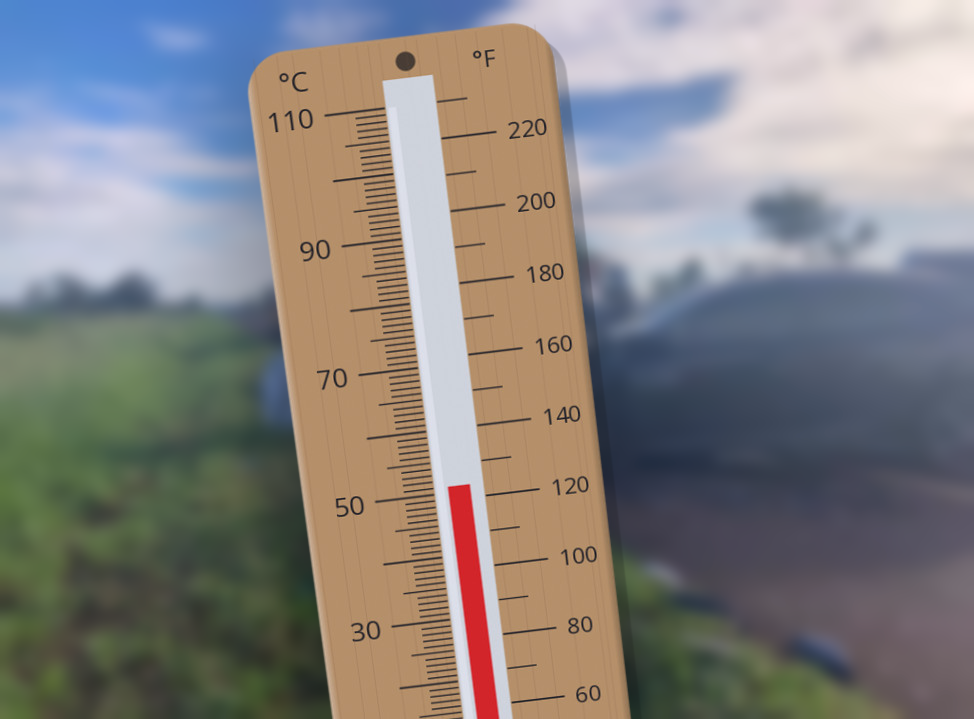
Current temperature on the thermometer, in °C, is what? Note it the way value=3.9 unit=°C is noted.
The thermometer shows value=51 unit=°C
